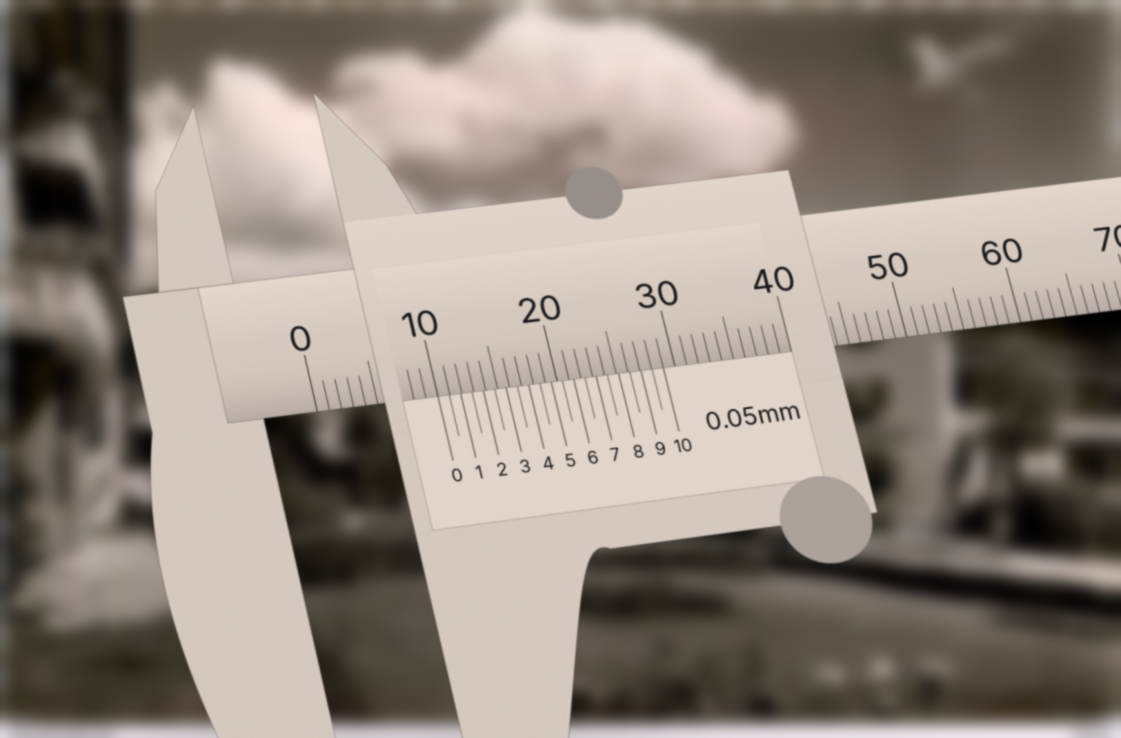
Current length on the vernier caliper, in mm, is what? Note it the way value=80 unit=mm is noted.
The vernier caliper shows value=10.0 unit=mm
